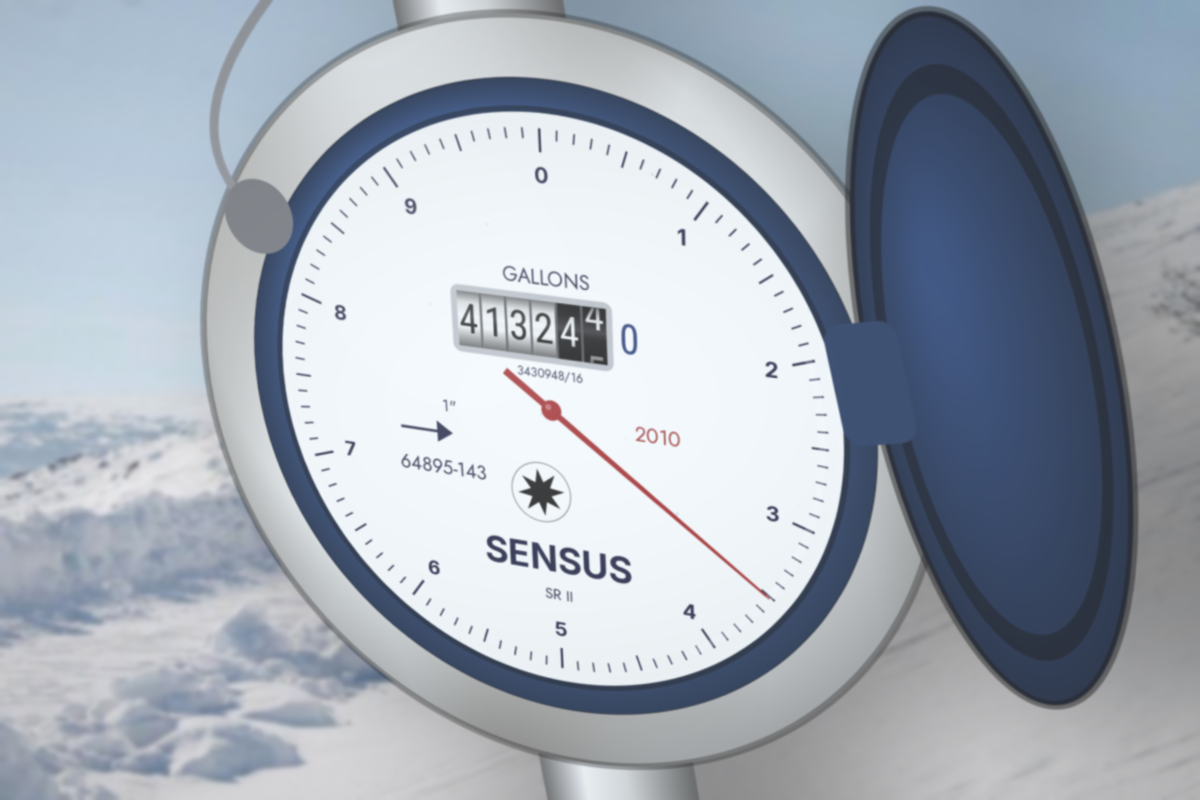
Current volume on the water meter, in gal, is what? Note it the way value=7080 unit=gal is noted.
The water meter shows value=4132443.5 unit=gal
